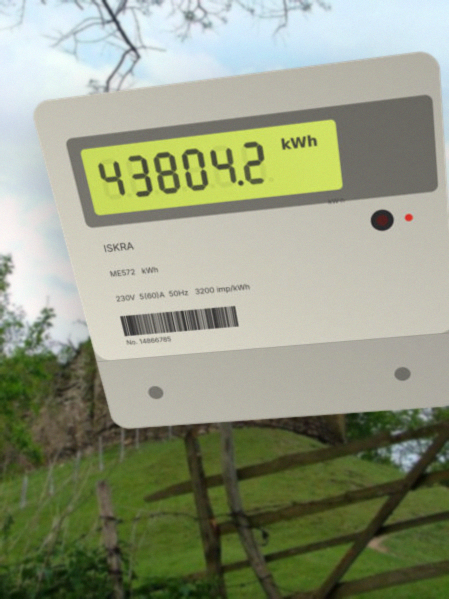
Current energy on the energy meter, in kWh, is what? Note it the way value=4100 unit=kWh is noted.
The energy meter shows value=43804.2 unit=kWh
